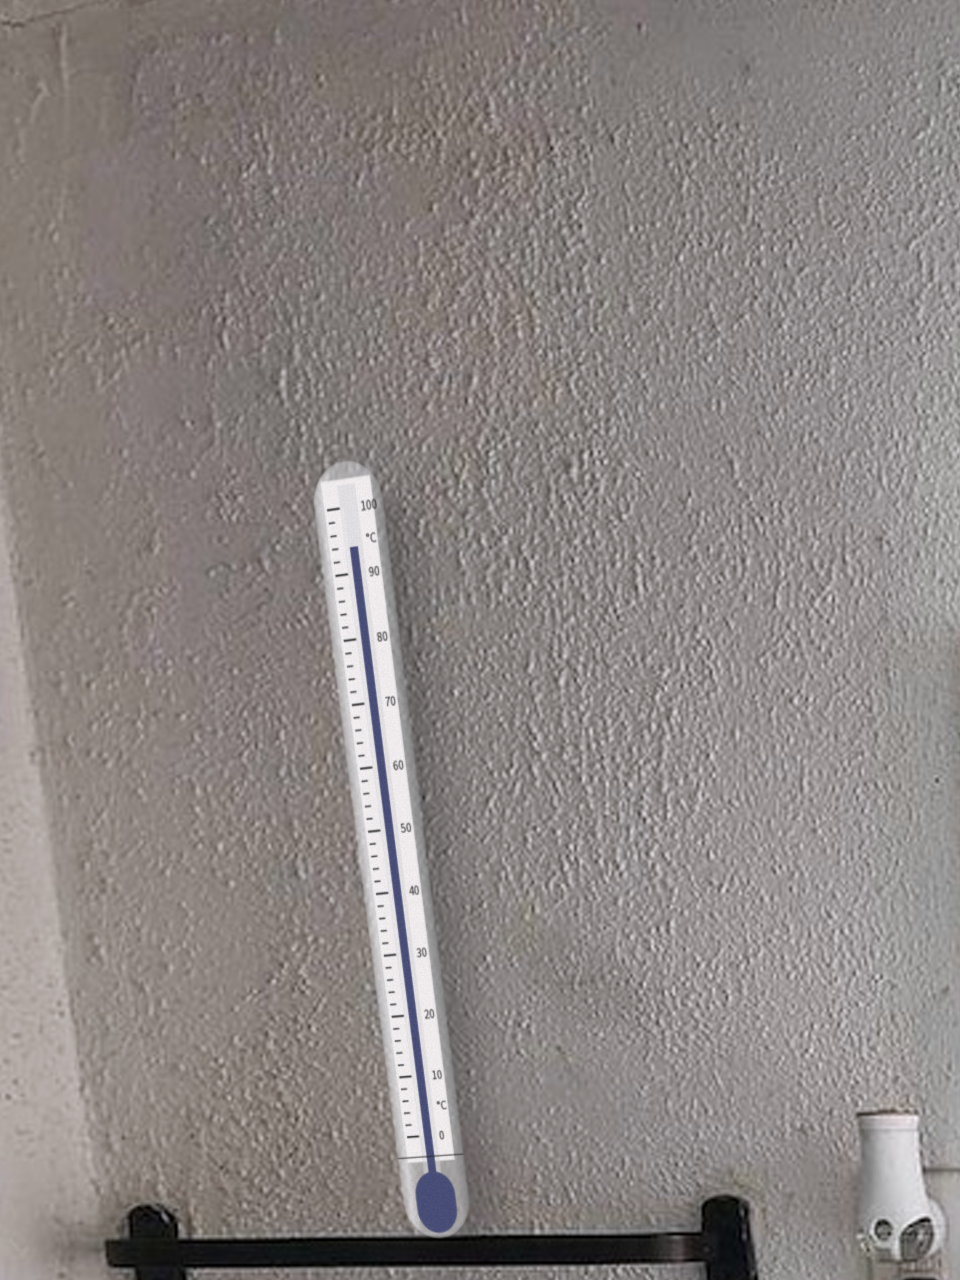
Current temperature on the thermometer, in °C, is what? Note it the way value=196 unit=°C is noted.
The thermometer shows value=94 unit=°C
